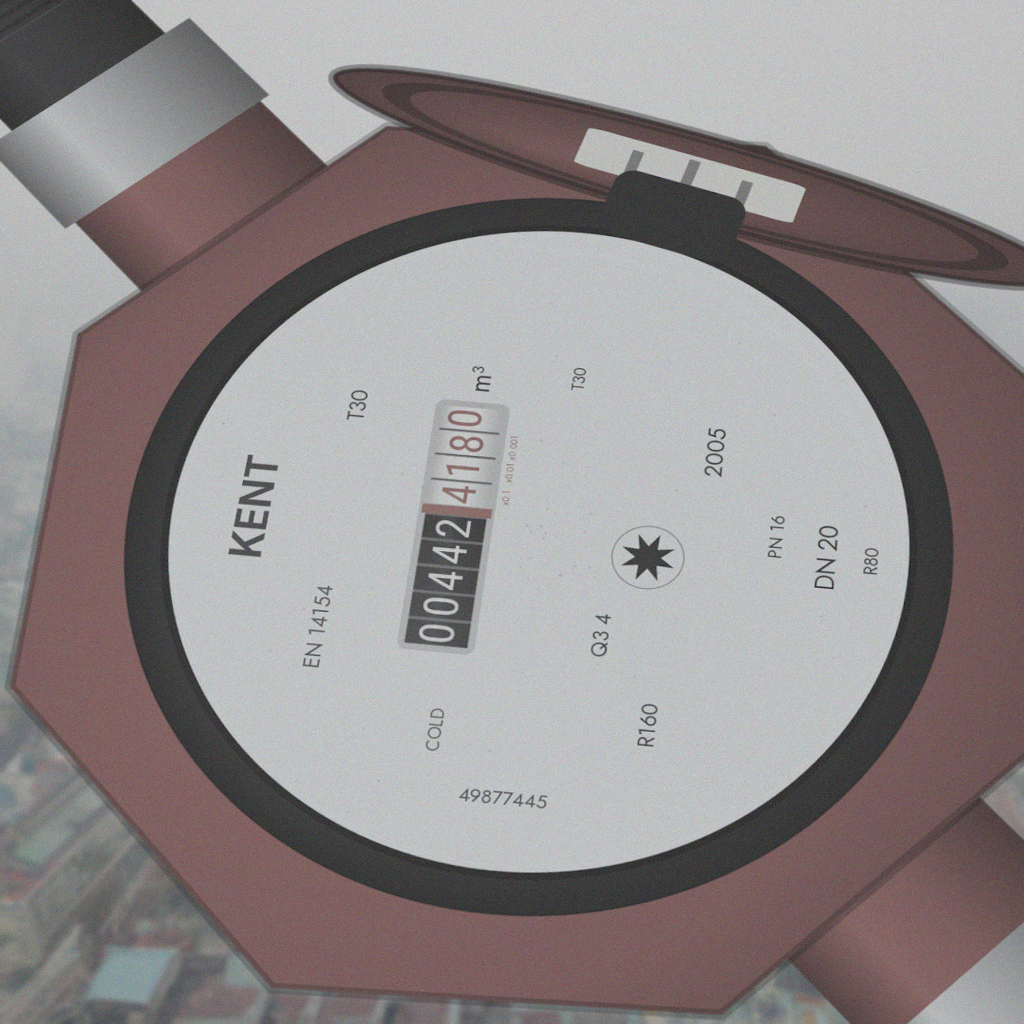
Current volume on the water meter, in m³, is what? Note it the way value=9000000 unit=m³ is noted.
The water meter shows value=442.4180 unit=m³
